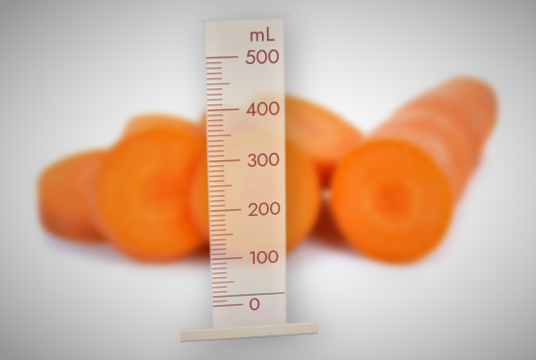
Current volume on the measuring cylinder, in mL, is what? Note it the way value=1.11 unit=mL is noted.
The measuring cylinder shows value=20 unit=mL
